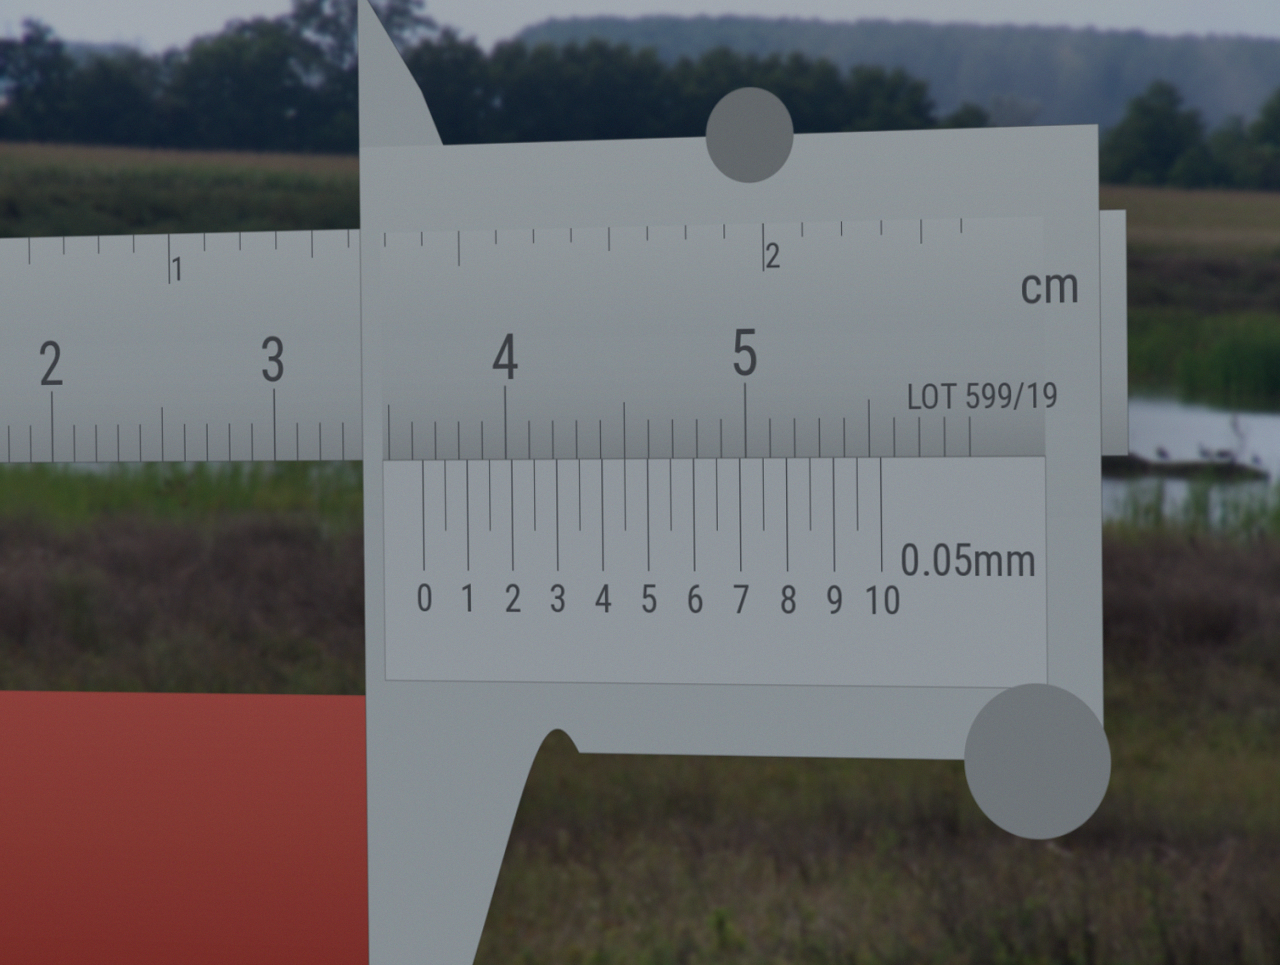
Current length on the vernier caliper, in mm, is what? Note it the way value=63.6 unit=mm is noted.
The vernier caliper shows value=36.45 unit=mm
